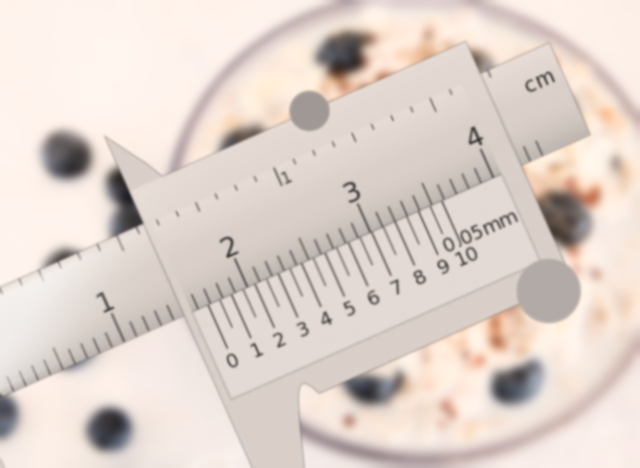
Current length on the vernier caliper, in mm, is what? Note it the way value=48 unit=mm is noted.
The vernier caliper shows value=16.8 unit=mm
